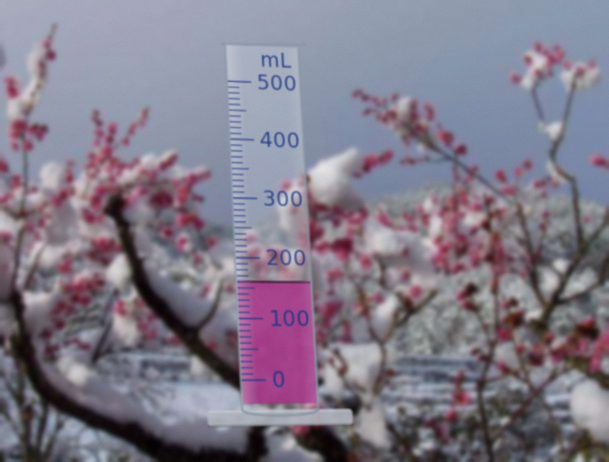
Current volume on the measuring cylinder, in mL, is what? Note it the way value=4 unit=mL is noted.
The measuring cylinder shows value=160 unit=mL
